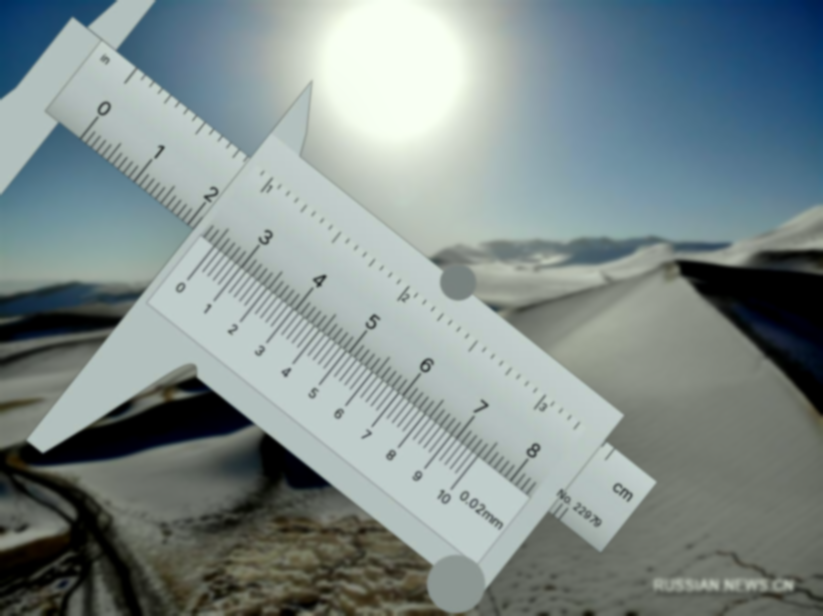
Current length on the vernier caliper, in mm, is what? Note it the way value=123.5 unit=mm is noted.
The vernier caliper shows value=25.0 unit=mm
